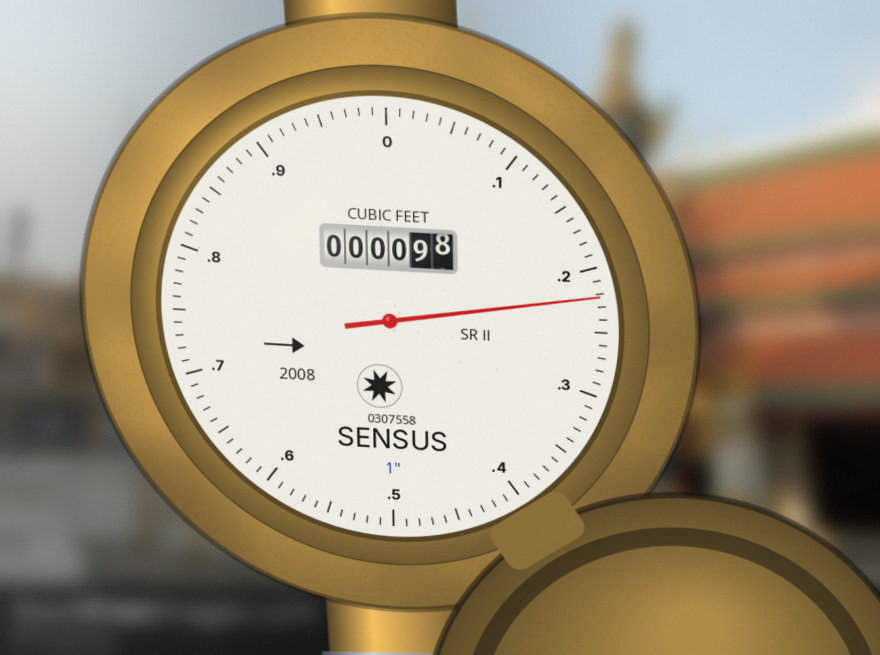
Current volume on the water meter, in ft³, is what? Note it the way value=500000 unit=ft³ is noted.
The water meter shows value=98.22 unit=ft³
